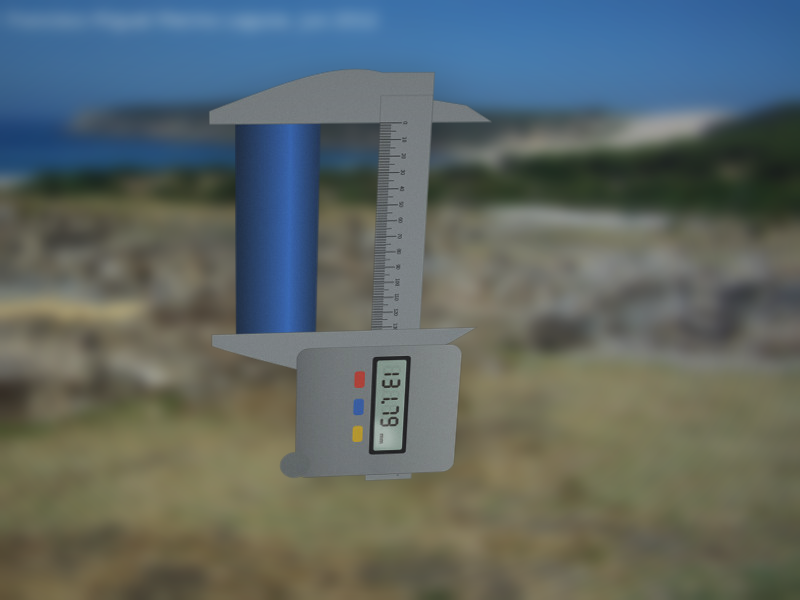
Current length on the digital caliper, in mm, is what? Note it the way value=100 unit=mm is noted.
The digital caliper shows value=131.79 unit=mm
